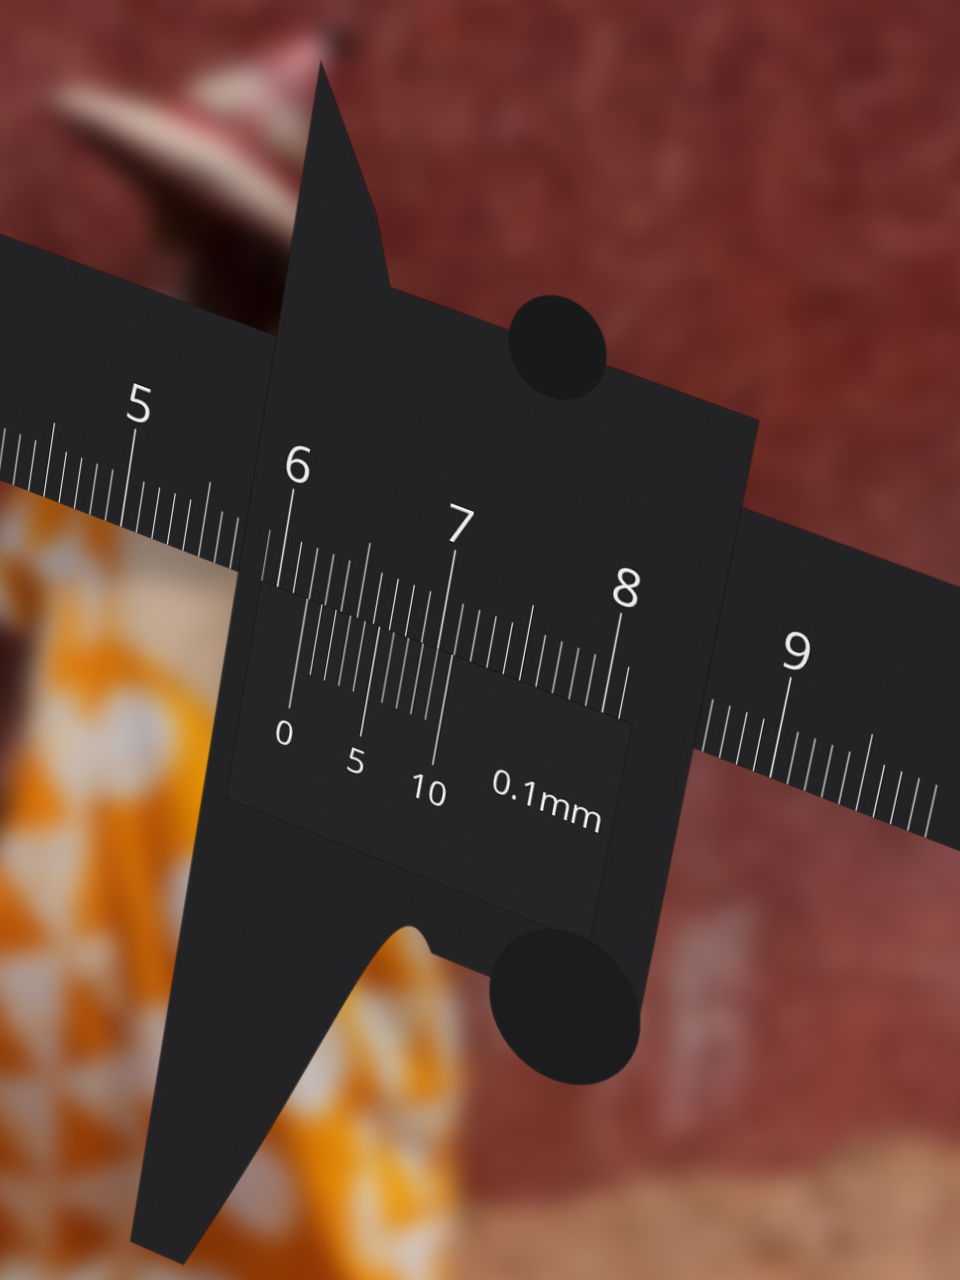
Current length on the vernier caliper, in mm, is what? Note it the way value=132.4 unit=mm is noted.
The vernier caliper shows value=61.9 unit=mm
